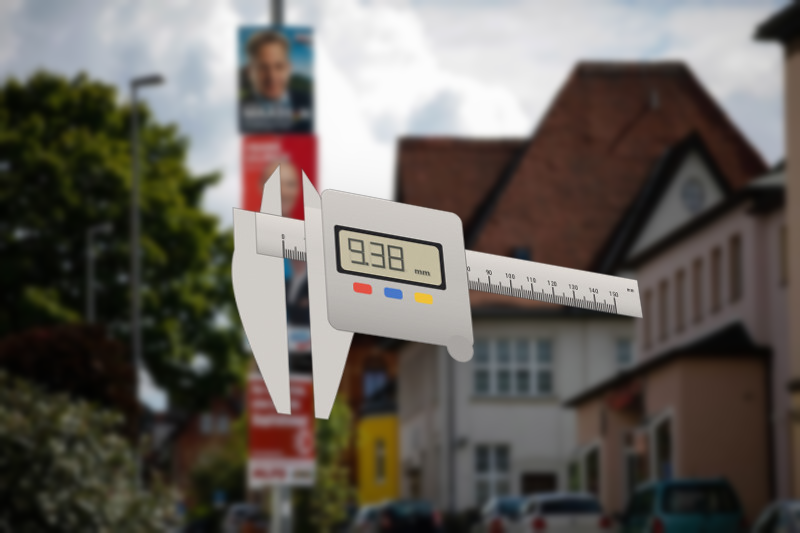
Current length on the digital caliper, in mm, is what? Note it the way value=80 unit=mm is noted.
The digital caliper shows value=9.38 unit=mm
